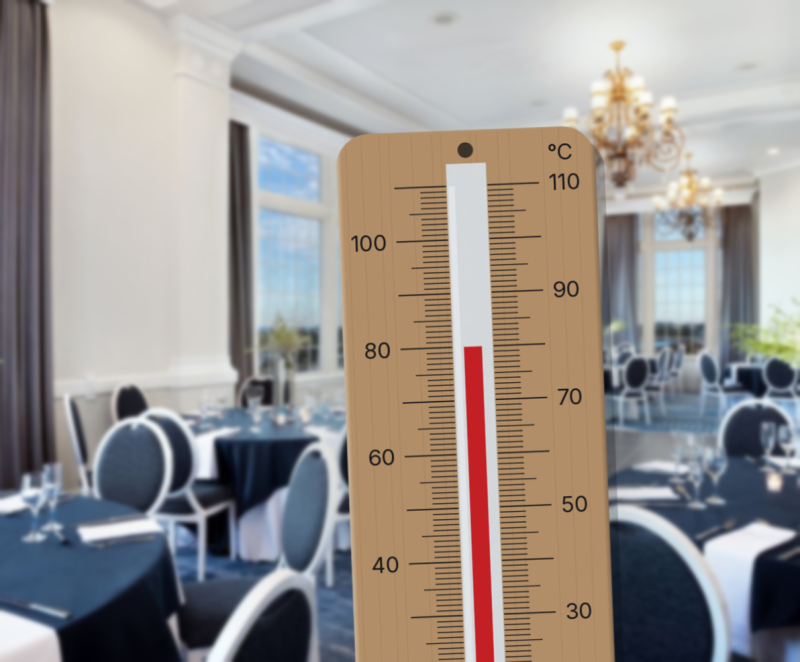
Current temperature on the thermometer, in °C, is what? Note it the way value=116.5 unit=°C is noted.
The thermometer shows value=80 unit=°C
